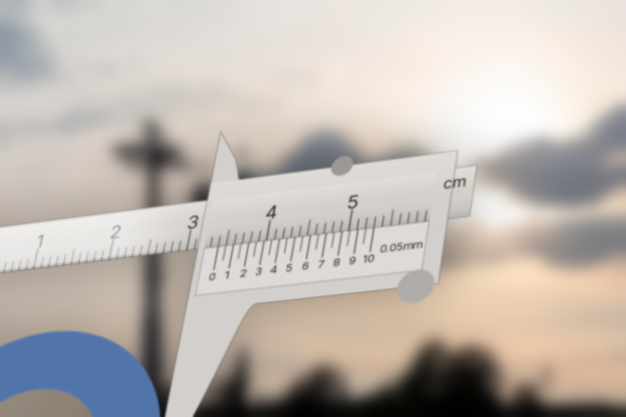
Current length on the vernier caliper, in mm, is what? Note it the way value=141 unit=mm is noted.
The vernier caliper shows value=34.0 unit=mm
